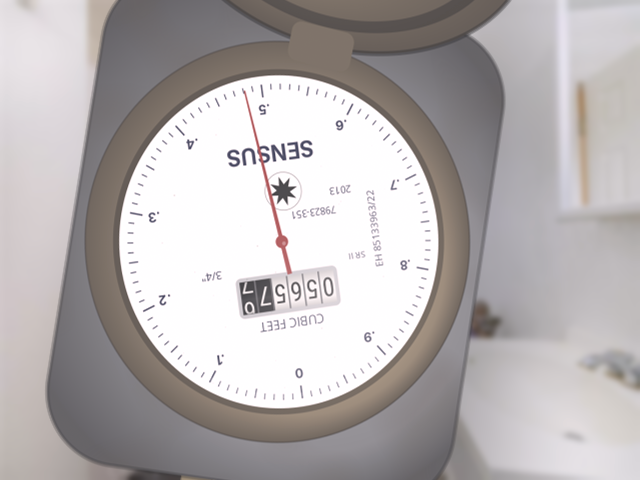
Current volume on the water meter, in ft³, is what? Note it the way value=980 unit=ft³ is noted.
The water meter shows value=56576.48 unit=ft³
